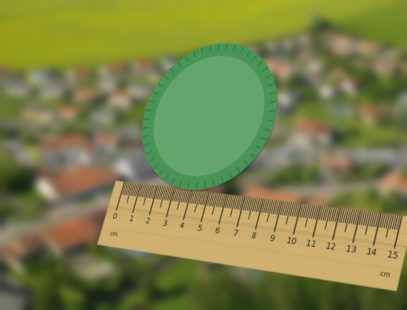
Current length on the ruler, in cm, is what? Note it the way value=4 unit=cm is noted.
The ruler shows value=7.5 unit=cm
